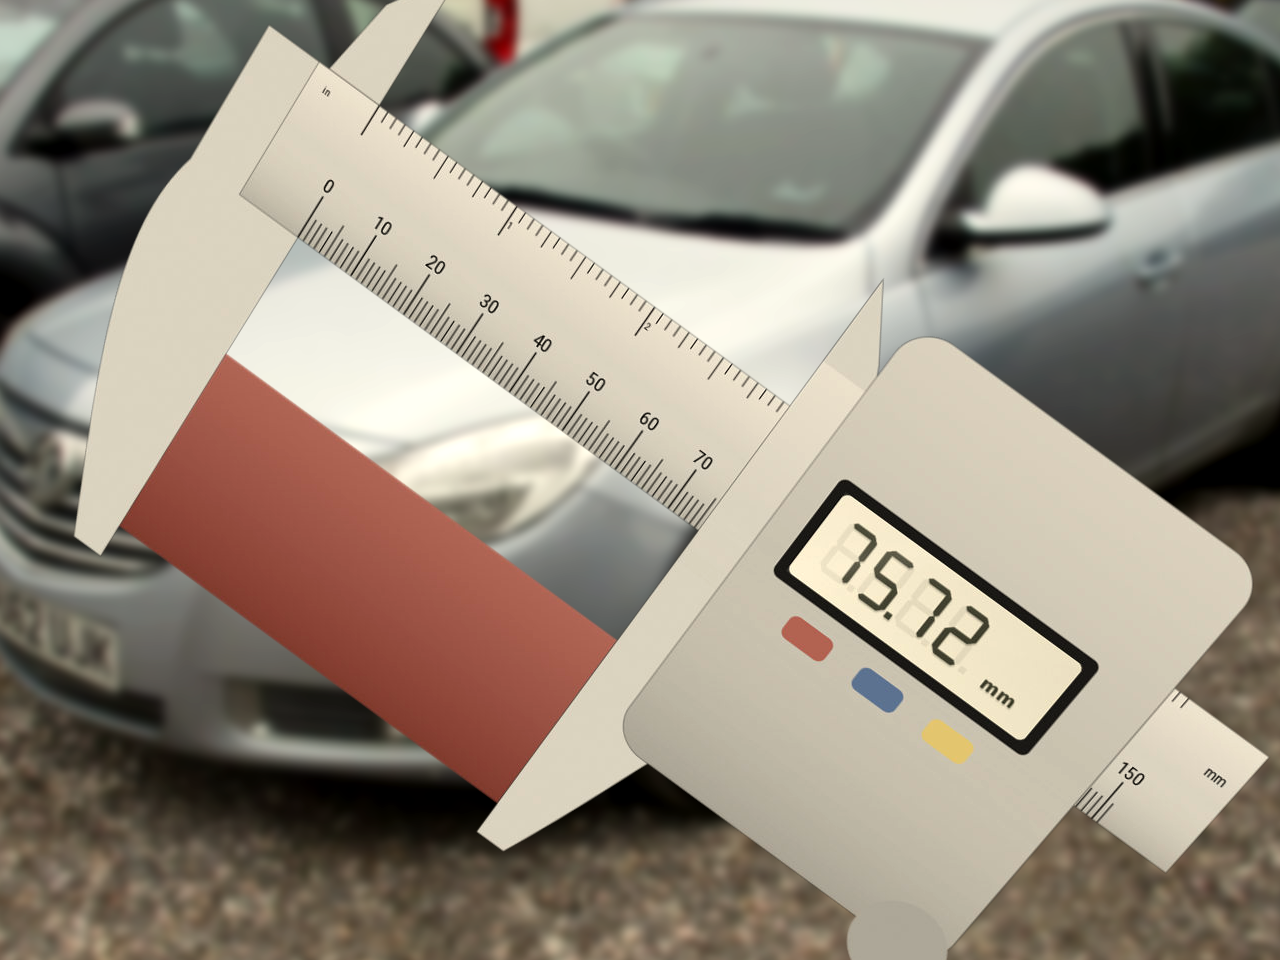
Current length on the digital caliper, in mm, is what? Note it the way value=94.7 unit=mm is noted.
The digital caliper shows value=75.72 unit=mm
